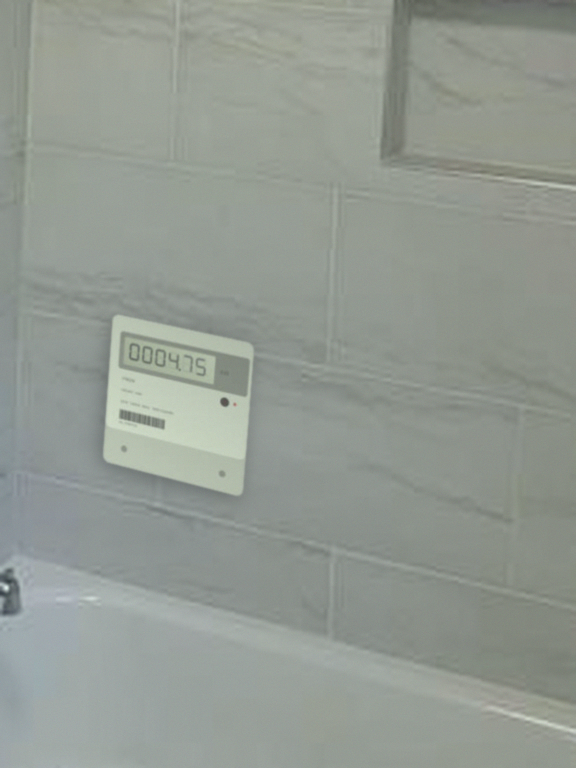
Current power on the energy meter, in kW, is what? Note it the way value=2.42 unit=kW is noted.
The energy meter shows value=4.75 unit=kW
